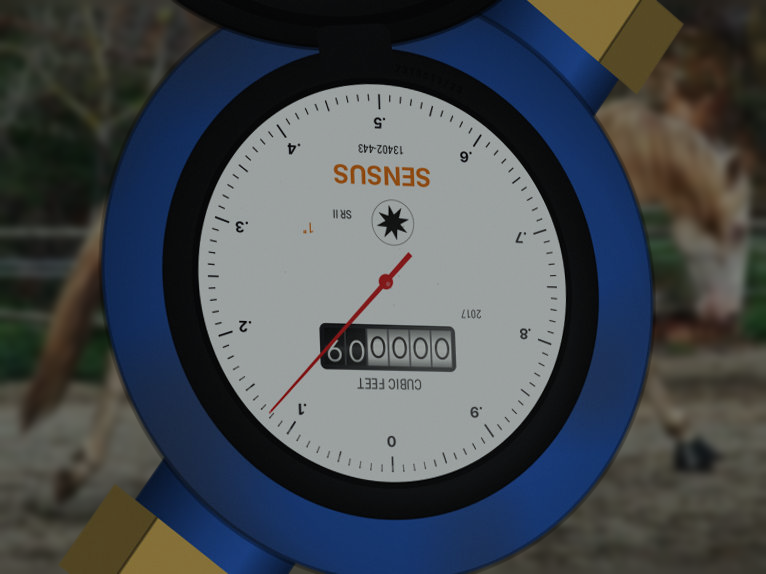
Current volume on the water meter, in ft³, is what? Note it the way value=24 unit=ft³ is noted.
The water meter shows value=9.12 unit=ft³
